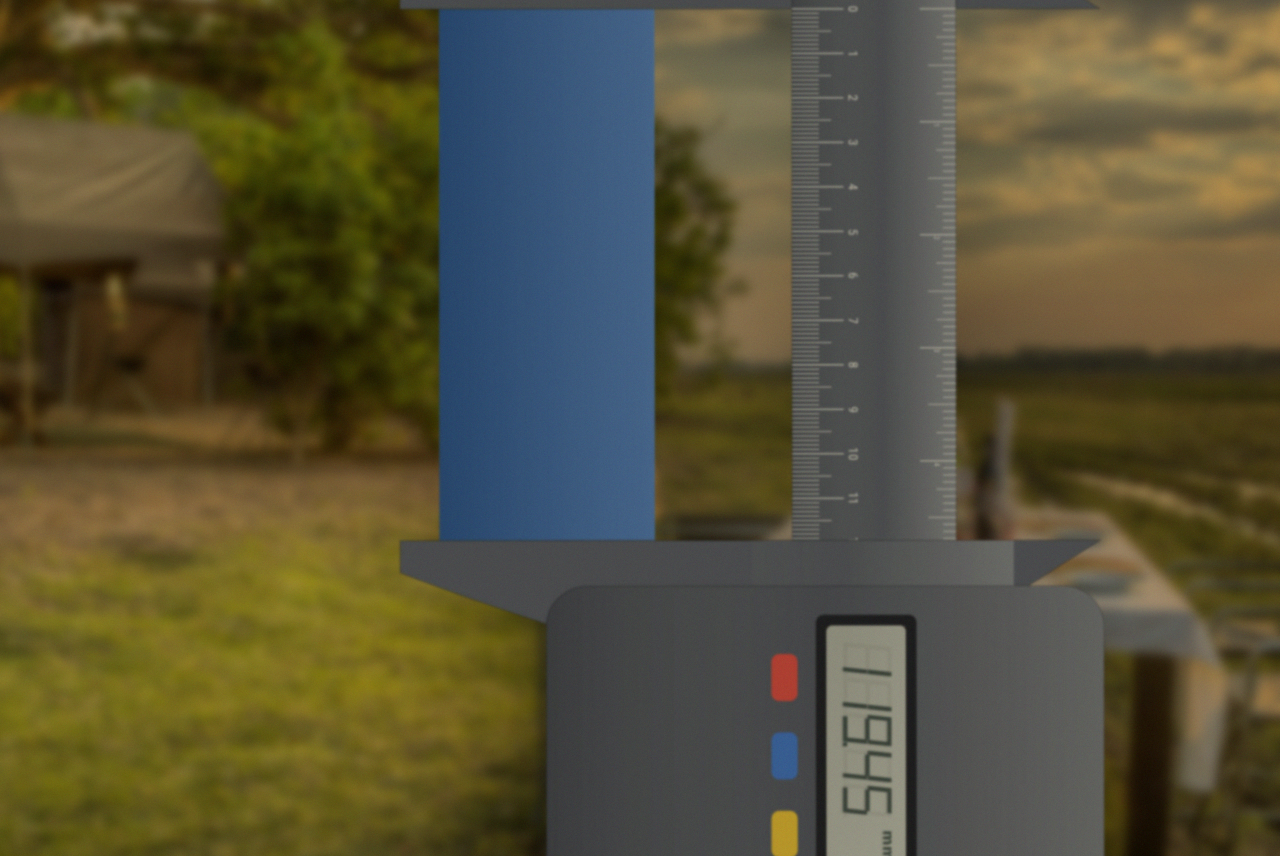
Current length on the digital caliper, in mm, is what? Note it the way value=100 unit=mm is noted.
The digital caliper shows value=119.45 unit=mm
